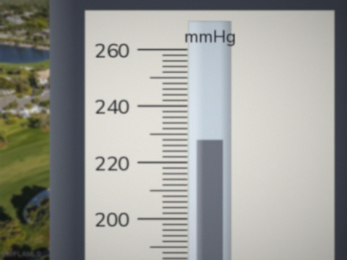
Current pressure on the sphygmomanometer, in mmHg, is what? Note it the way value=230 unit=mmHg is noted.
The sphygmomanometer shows value=228 unit=mmHg
